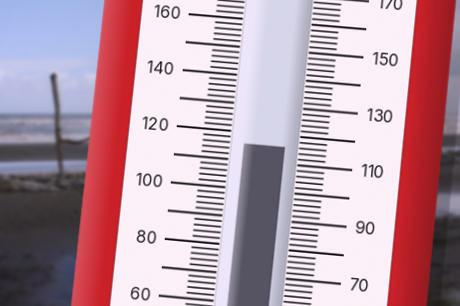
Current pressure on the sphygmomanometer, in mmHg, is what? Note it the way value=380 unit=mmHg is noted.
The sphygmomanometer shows value=116 unit=mmHg
